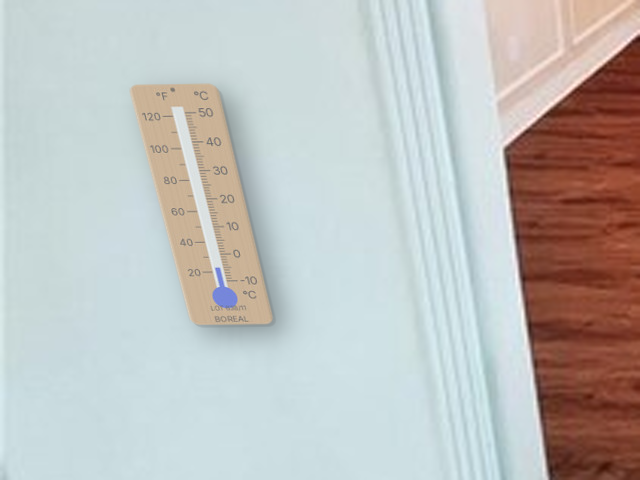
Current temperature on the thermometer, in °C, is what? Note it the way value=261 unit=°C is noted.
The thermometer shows value=-5 unit=°C
